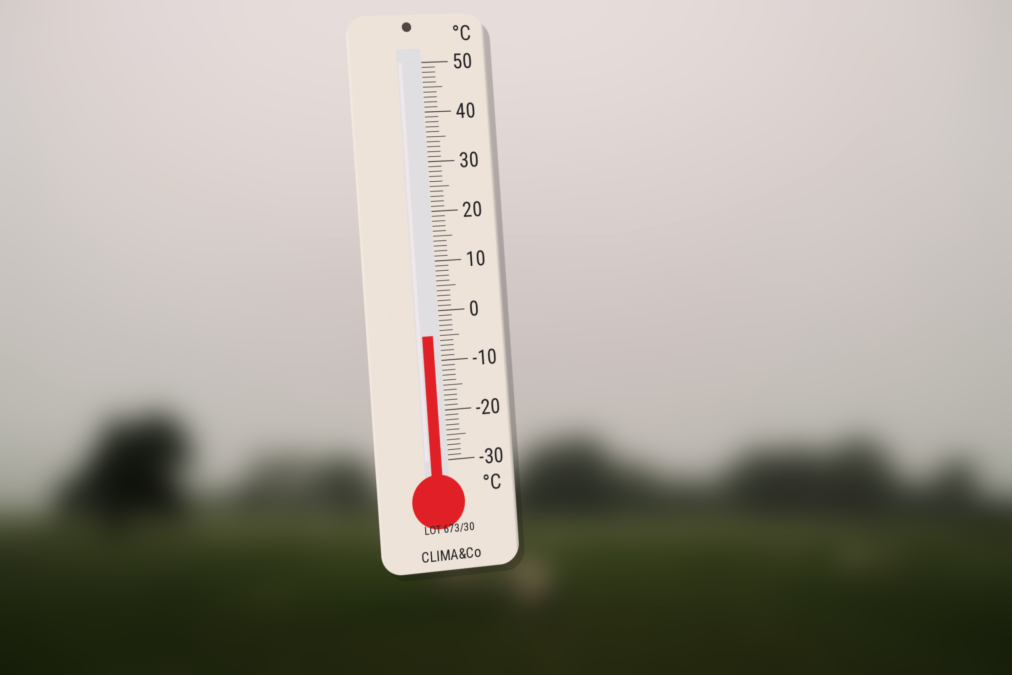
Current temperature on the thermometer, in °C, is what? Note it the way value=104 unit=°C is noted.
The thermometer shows value=-5 unit=°C
